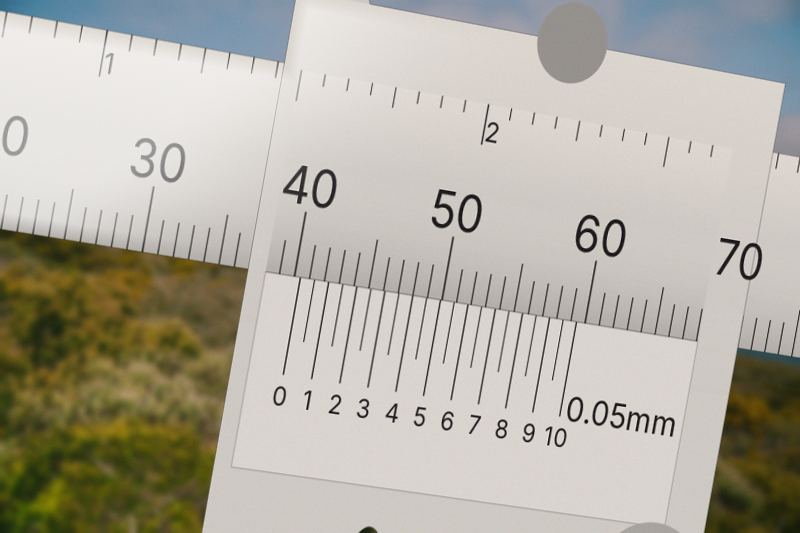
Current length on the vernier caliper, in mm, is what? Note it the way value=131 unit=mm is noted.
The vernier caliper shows value=40.4 unit=mm
